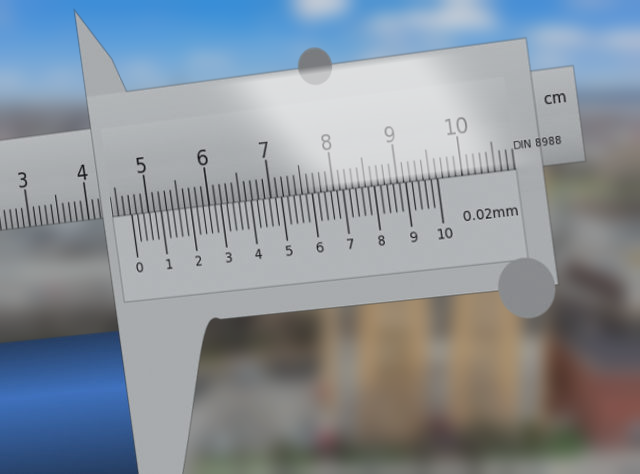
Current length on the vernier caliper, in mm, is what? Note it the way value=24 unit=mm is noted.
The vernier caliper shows value=47.2 unit=mm
